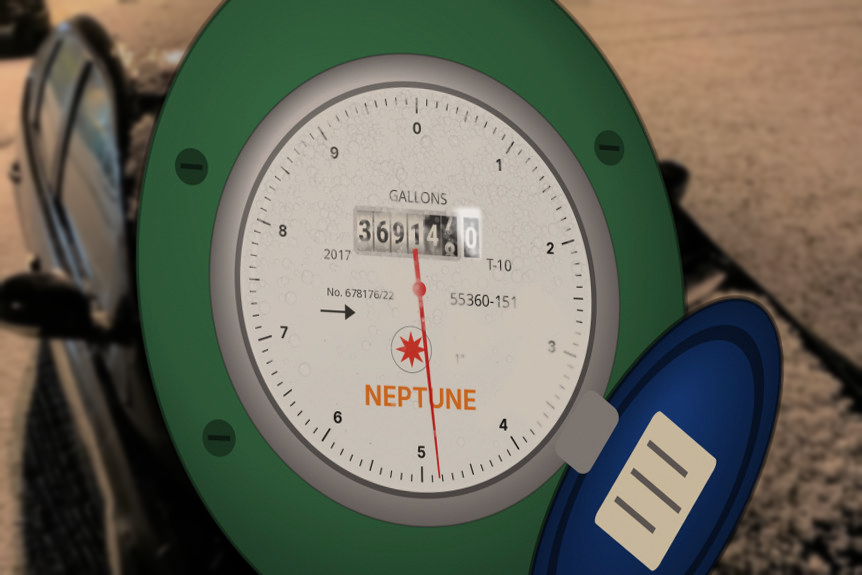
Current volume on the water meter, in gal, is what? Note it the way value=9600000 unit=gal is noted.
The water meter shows value=3691474.8 unit=gal
